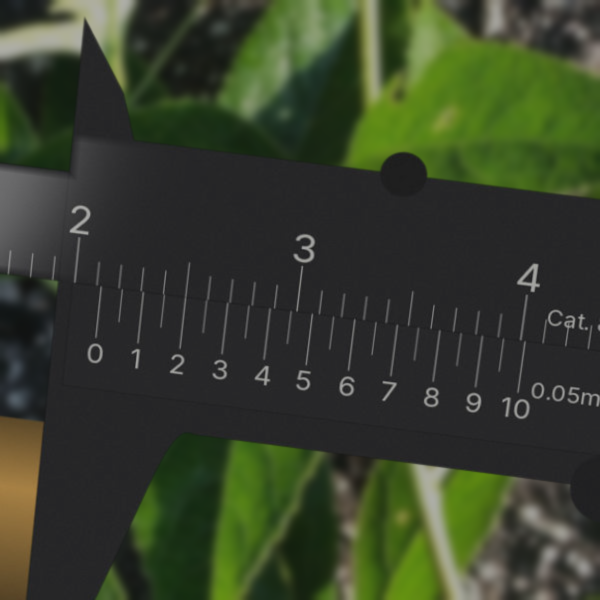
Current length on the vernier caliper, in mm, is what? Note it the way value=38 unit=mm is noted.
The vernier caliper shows value=21.2 unit=mm
